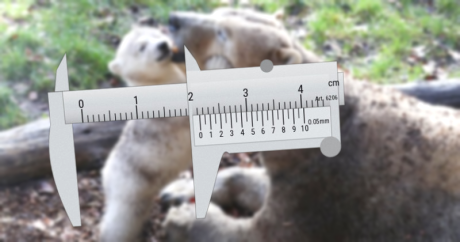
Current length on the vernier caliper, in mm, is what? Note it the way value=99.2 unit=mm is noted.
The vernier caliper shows value=21.4 unit=mm
